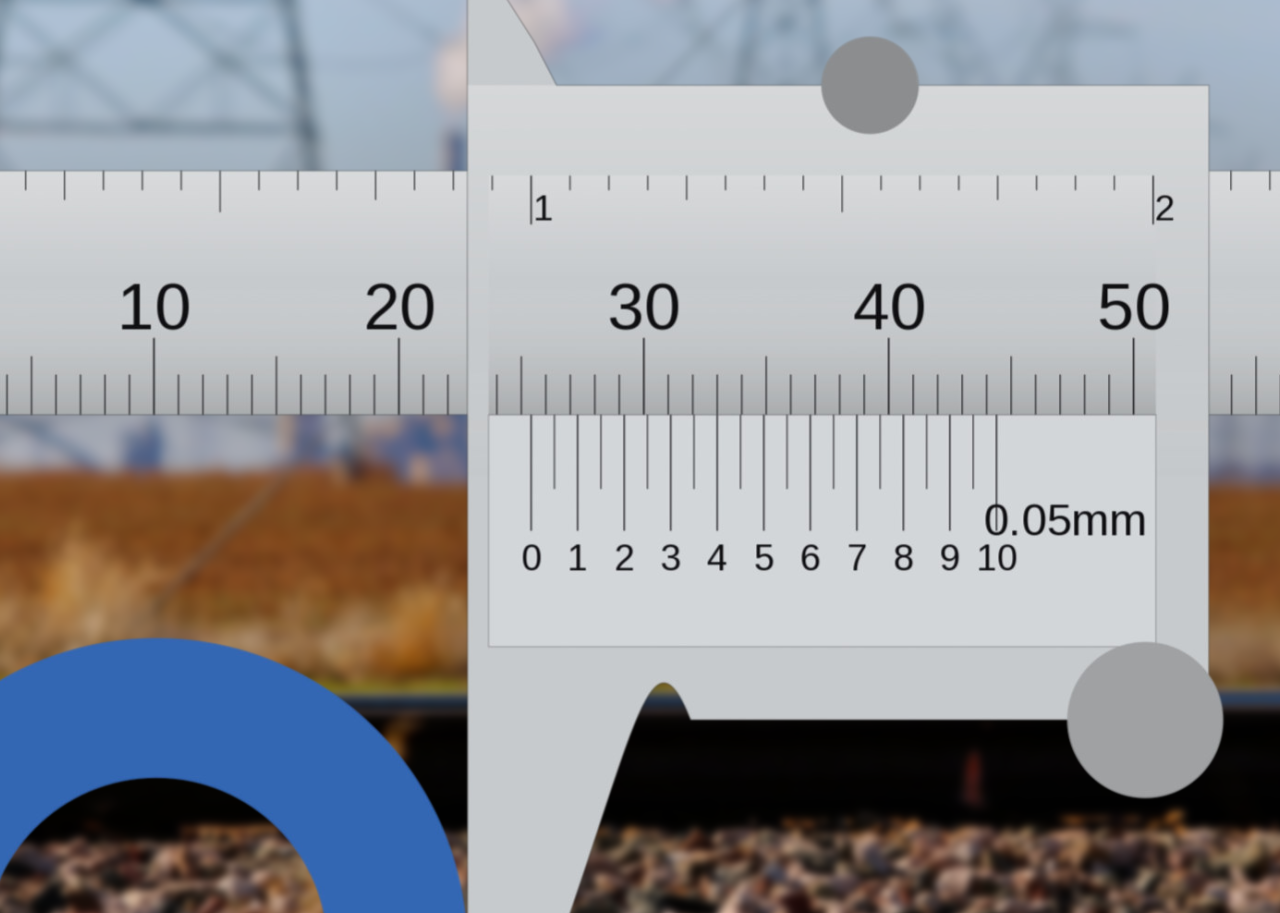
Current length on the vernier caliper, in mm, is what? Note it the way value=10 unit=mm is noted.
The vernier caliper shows value=25.4 unit=mm
